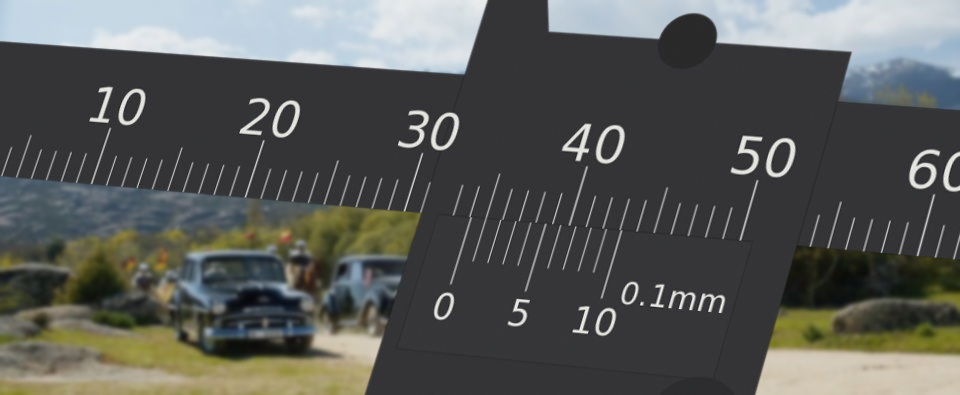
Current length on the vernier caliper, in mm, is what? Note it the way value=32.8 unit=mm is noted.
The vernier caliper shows value=34.1 unit=mm
